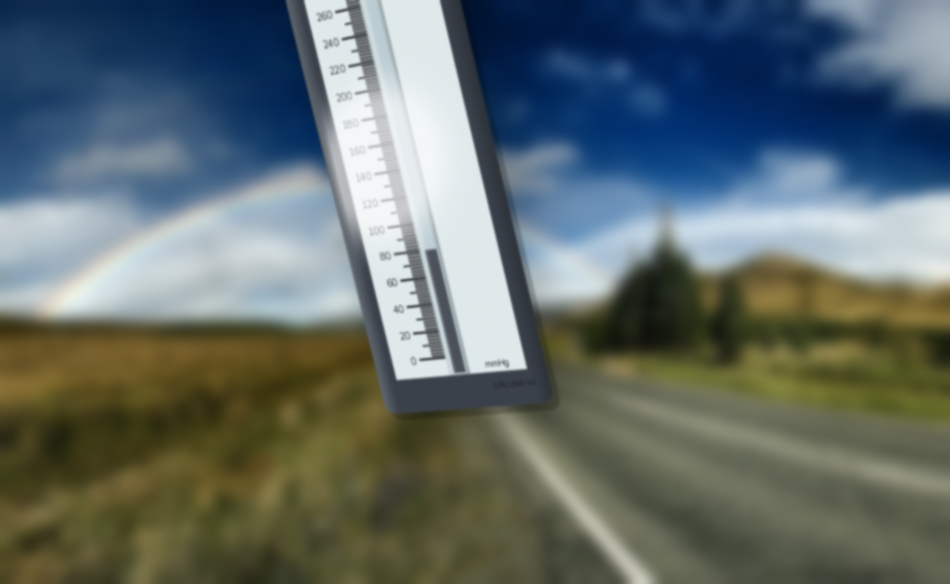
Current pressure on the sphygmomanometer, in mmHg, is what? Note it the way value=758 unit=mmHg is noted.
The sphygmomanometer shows value=80 unit=mmHg
